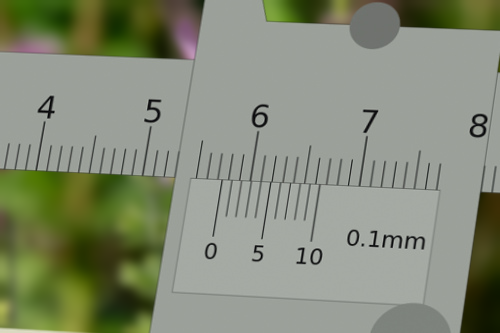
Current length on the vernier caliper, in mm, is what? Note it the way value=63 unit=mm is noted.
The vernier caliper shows value=57.4 unit=mm
